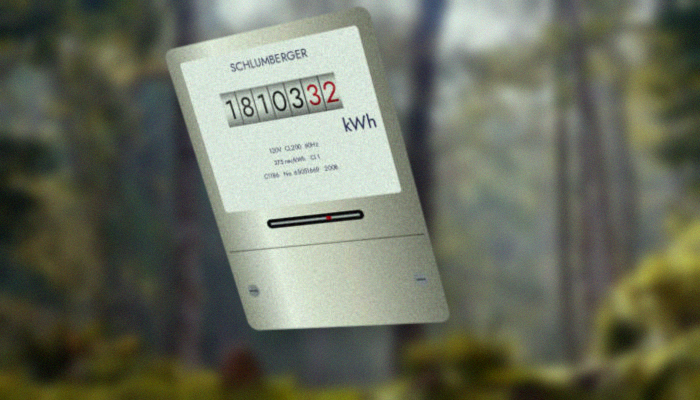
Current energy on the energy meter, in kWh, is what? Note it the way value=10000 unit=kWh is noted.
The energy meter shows value=18103.32 unit=kWh
